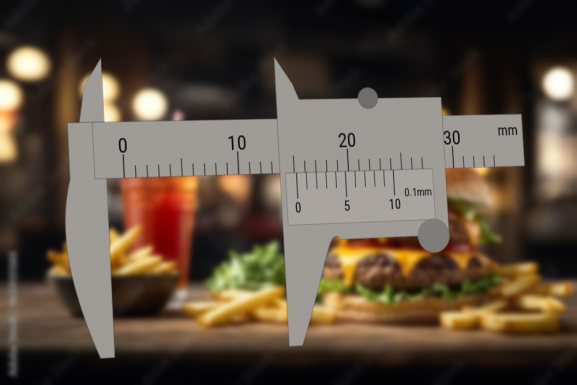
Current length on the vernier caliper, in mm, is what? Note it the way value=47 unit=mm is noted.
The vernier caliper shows value=15.2 unit=mm
